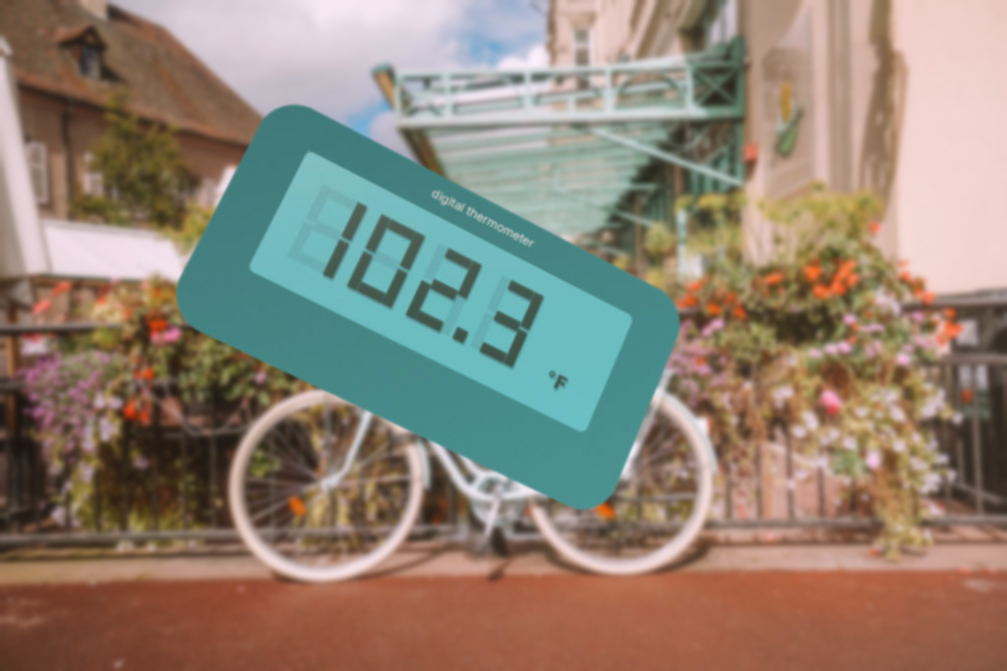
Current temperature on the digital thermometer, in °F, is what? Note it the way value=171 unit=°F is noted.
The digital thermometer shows value=102.3 unit=°F
